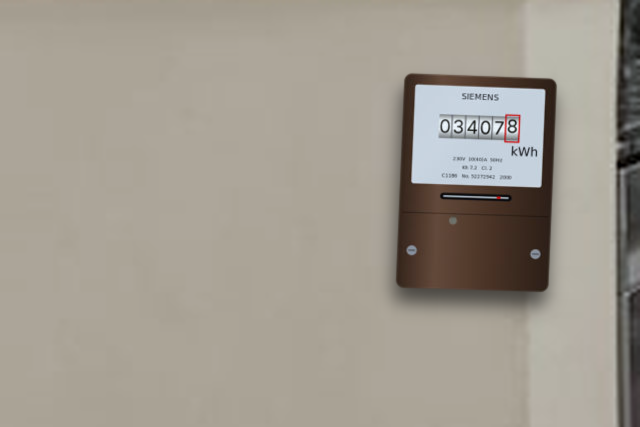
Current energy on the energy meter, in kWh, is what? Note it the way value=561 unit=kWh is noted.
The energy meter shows value=3407.8 unit=kWh
